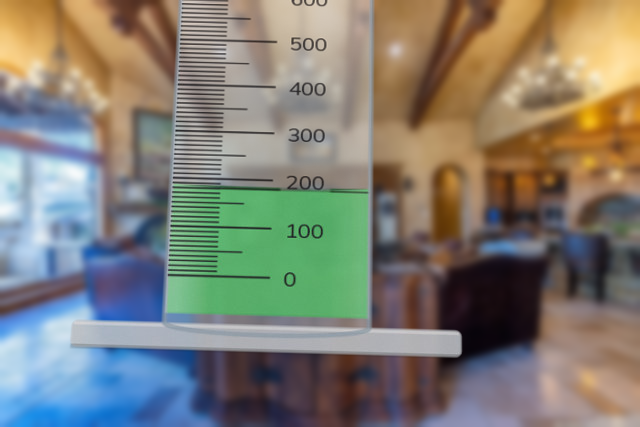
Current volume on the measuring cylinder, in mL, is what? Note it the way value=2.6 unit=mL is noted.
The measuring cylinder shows value=180 unit=mL
